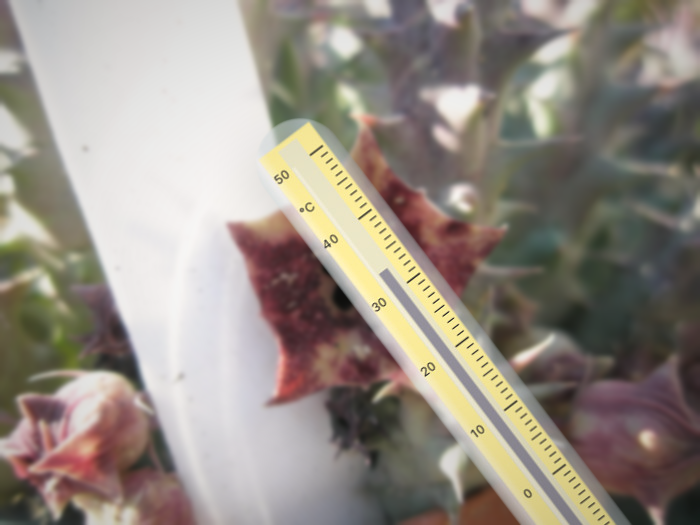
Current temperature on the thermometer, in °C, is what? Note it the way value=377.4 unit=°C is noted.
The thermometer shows value=33 unit=°C
